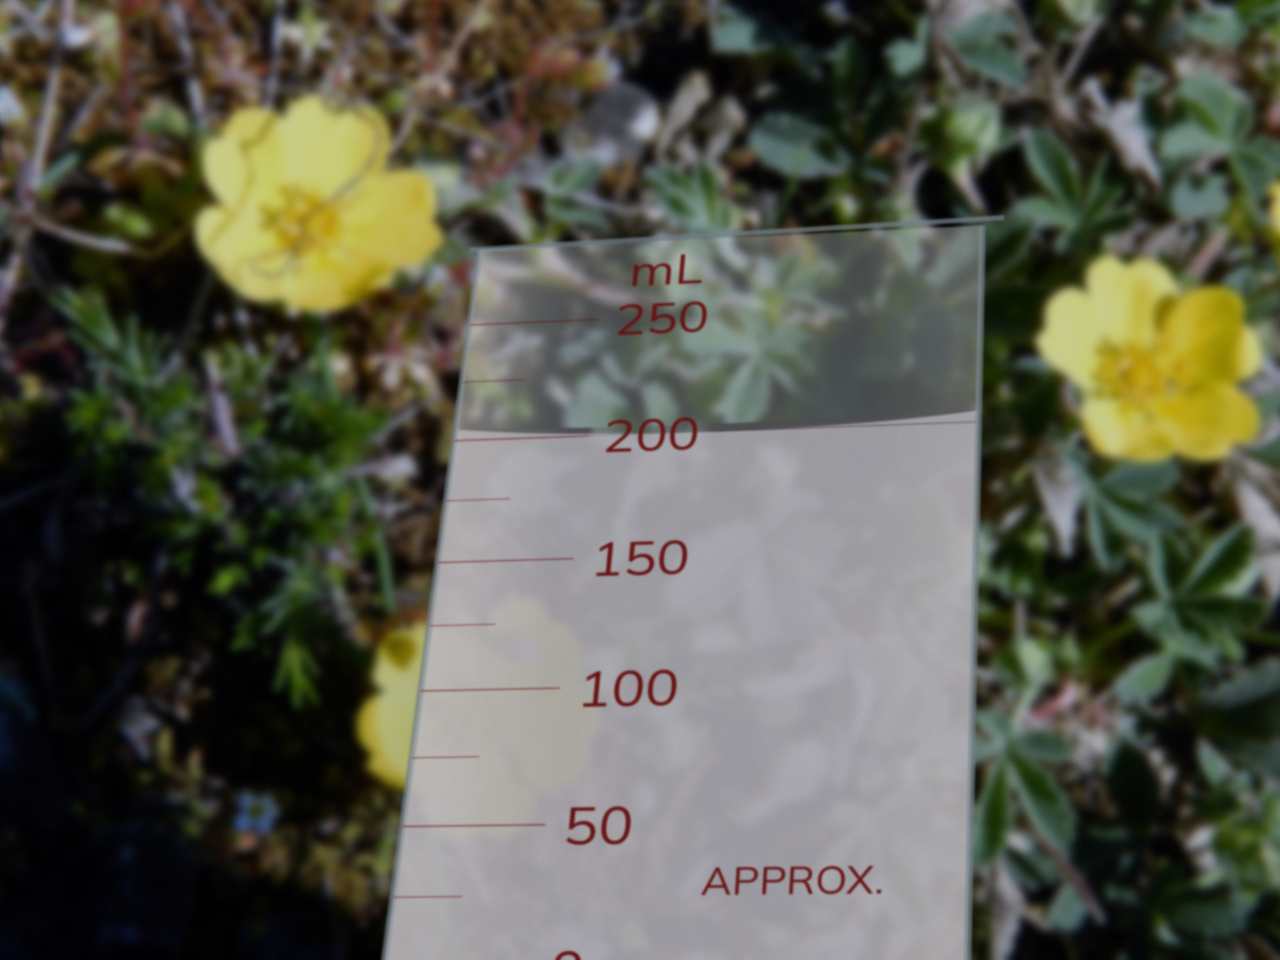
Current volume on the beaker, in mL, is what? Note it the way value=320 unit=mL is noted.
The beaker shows value=200 unit=mL
